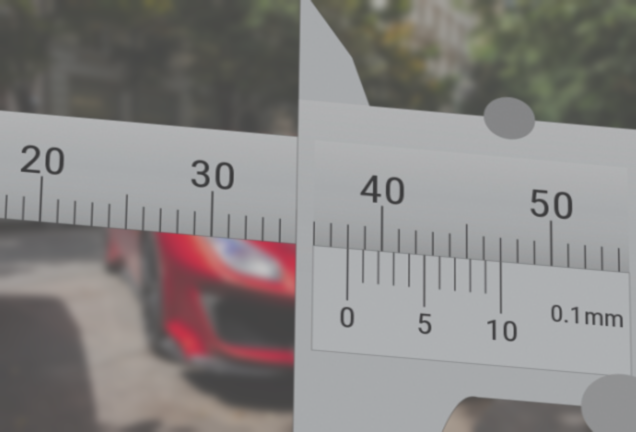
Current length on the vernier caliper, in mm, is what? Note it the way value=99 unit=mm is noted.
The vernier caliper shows value=38.0 unit=mm
